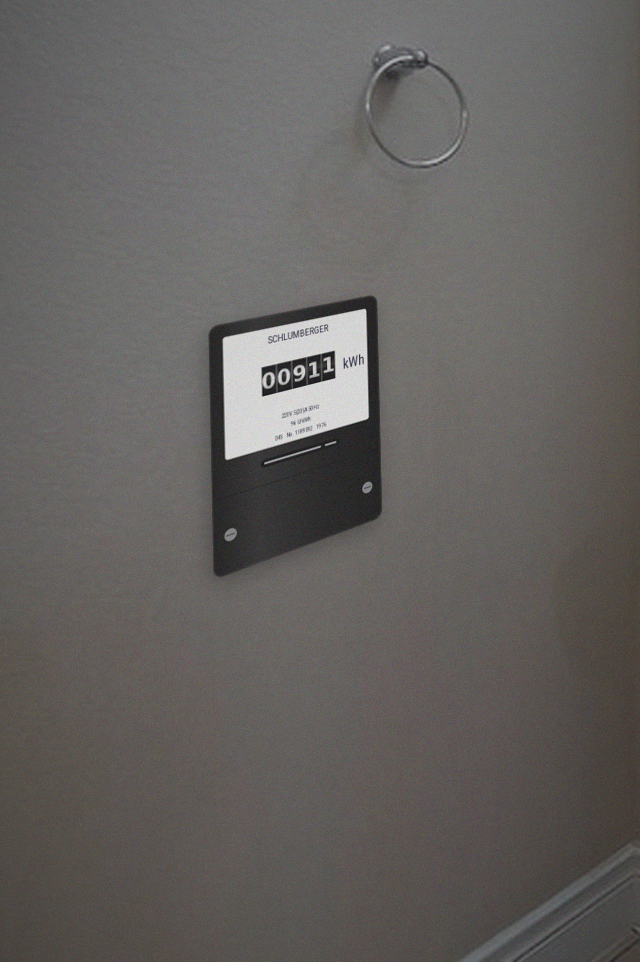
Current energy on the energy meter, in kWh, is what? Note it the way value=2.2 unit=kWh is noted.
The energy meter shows value=911 unit=kWh
